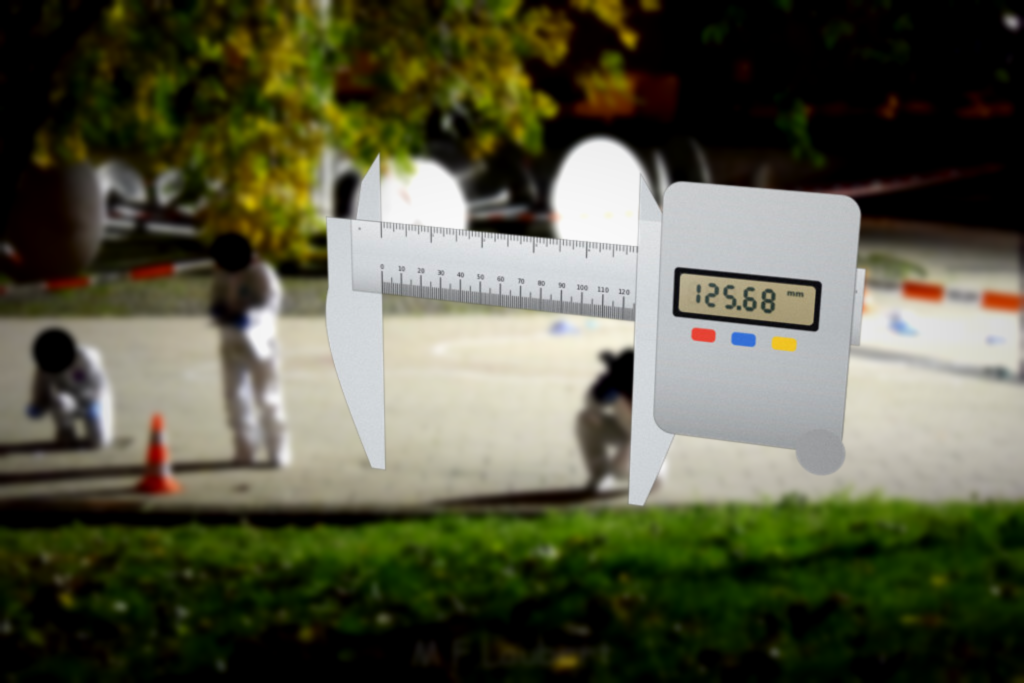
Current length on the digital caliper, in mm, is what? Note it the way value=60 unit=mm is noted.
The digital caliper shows value=125.68 unit=mm
